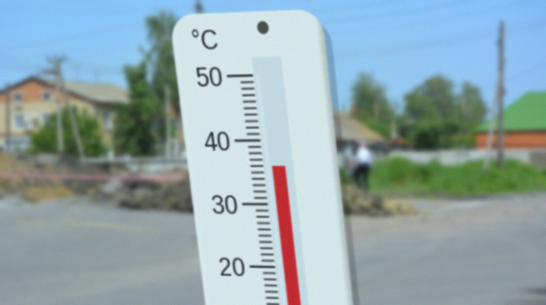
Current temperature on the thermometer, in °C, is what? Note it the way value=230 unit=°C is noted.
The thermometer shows value=36 unit=°C
